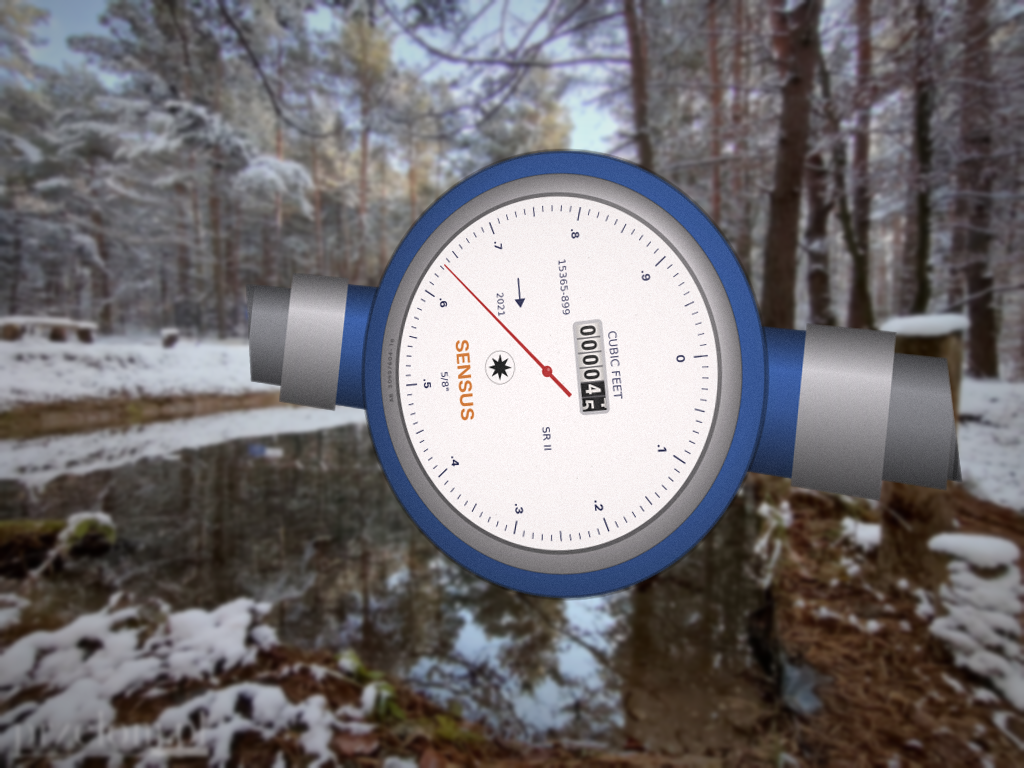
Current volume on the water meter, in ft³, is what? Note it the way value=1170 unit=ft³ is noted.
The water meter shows value=44.63 unit=ft³
